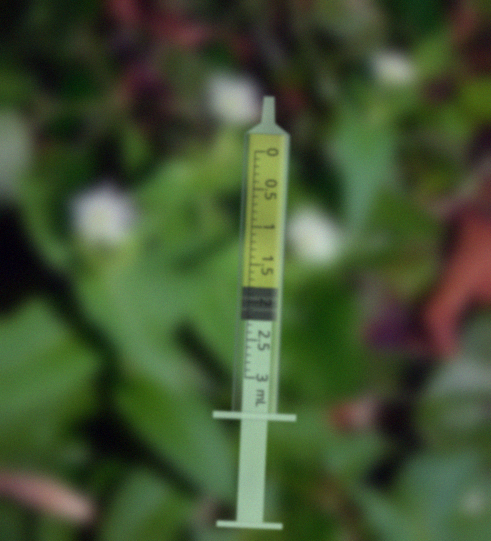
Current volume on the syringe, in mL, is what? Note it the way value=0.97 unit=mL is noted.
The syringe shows value=1.8 unit=mL
